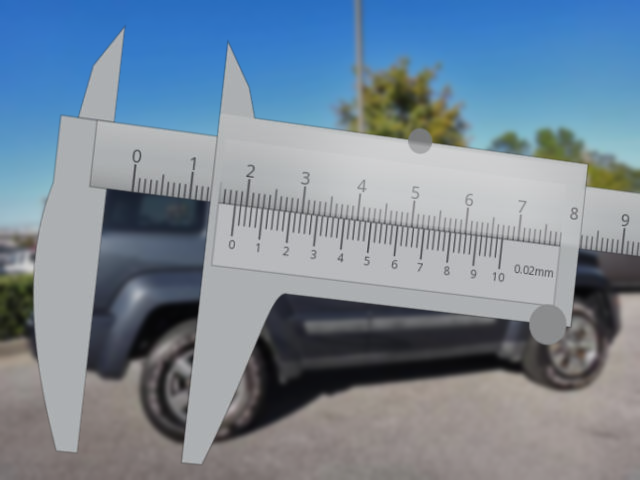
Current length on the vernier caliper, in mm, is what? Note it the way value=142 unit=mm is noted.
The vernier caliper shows value=18.0 unit=mm
